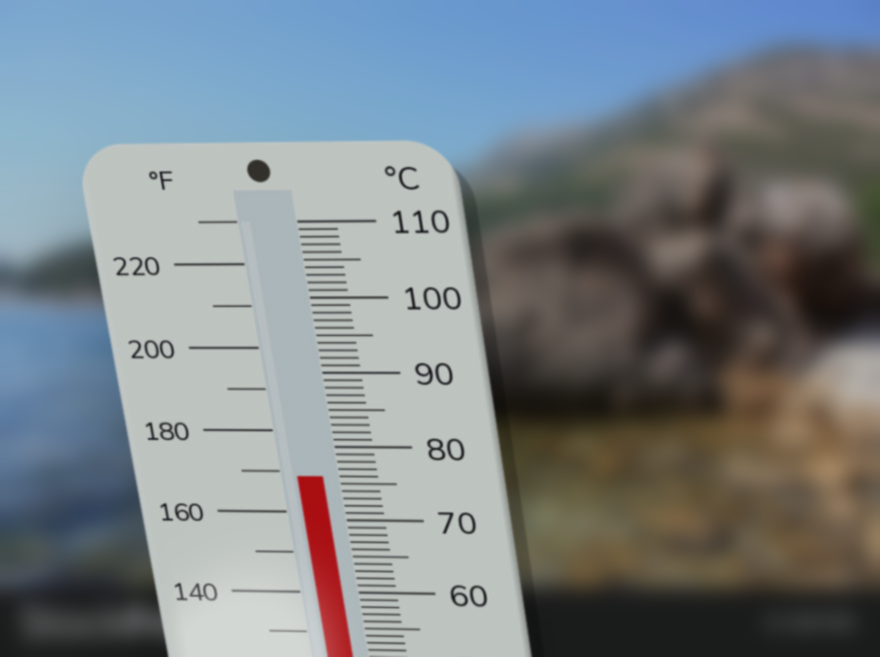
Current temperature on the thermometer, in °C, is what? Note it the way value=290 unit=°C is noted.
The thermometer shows value=76 unit=°C
